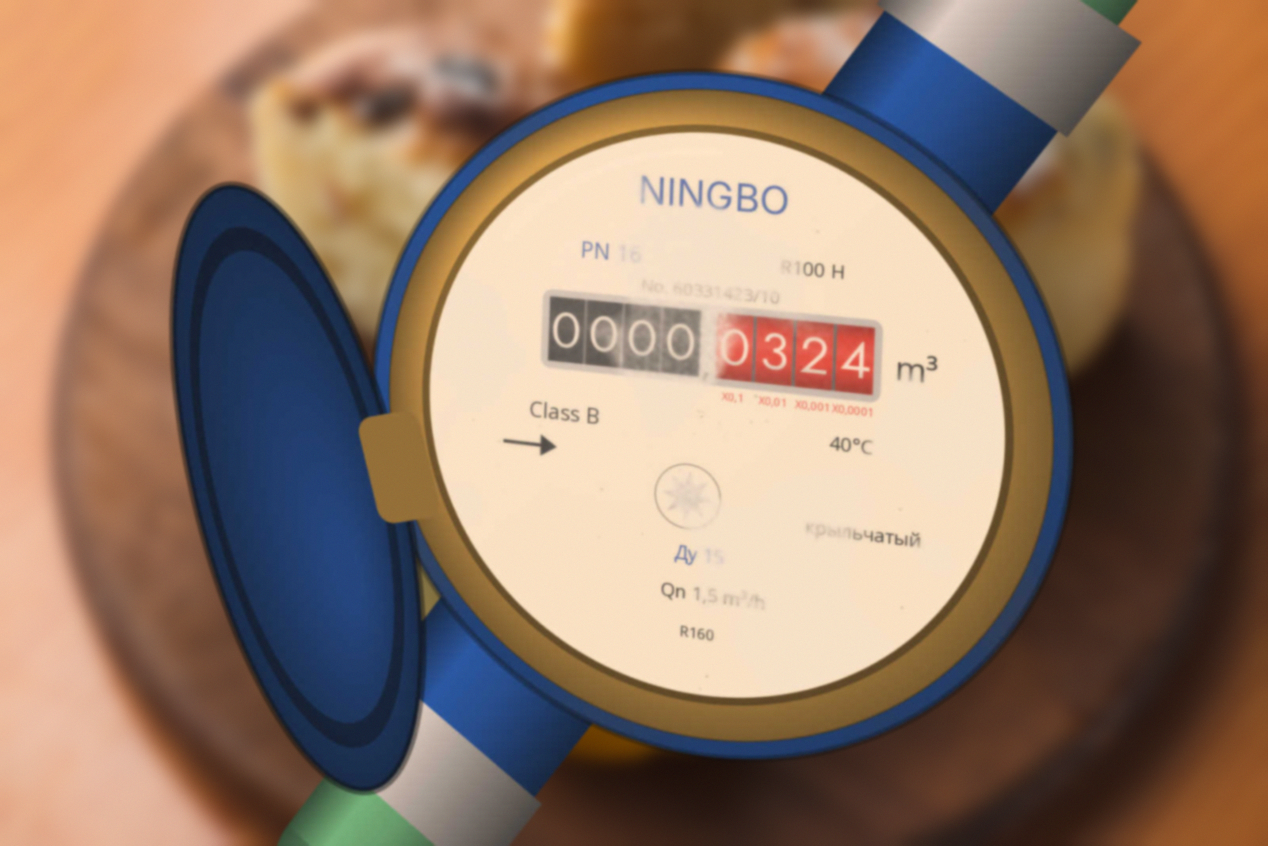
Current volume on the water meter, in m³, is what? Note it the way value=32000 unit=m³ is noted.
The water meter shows value=0.0324 unit=m³
